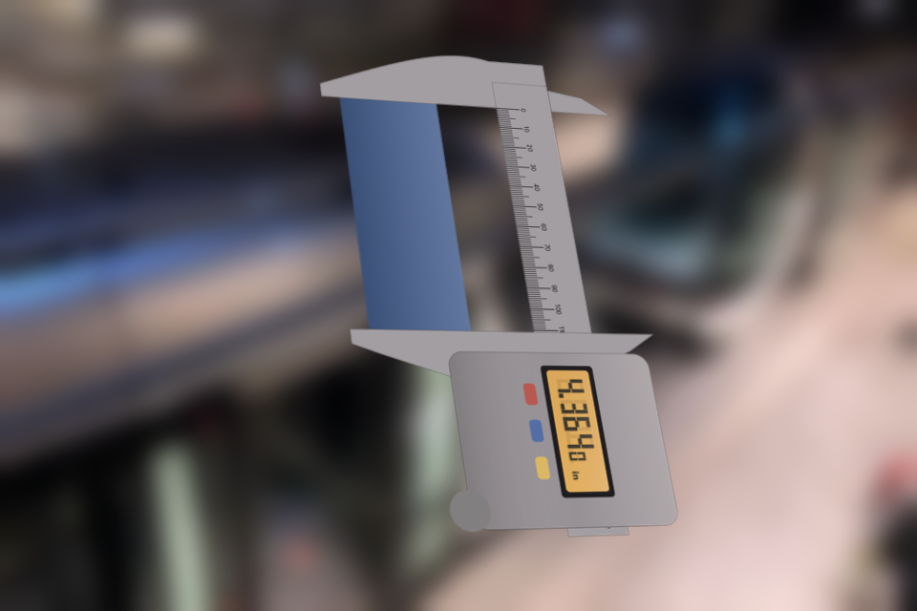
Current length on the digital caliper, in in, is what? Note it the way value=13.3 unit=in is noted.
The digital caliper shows value=4.3640 unit=in
